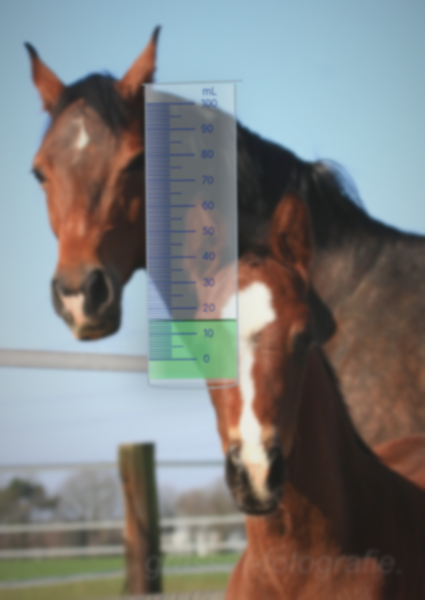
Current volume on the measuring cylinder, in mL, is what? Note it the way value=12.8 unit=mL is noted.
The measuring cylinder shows value=15 unit=mL
